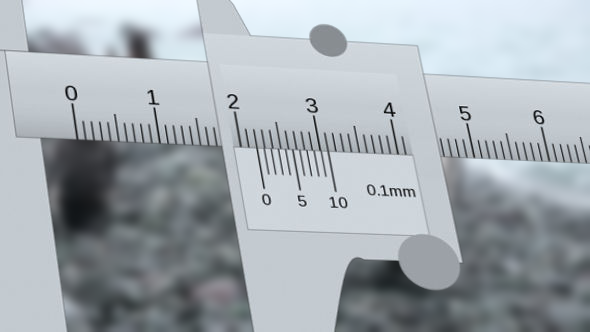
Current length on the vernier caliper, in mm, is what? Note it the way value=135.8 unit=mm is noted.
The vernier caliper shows value=22.0 unit=mm
